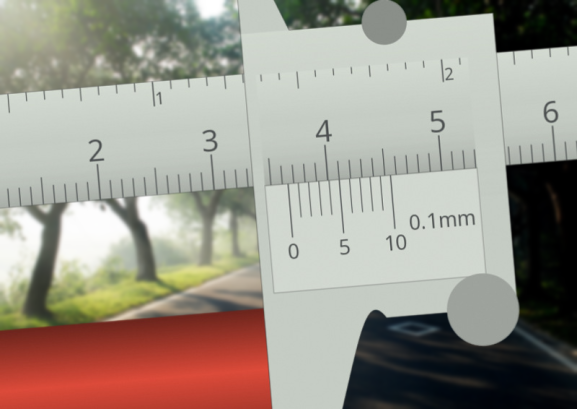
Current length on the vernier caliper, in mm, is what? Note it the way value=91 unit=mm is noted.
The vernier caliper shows value=36.5 unit=mm
